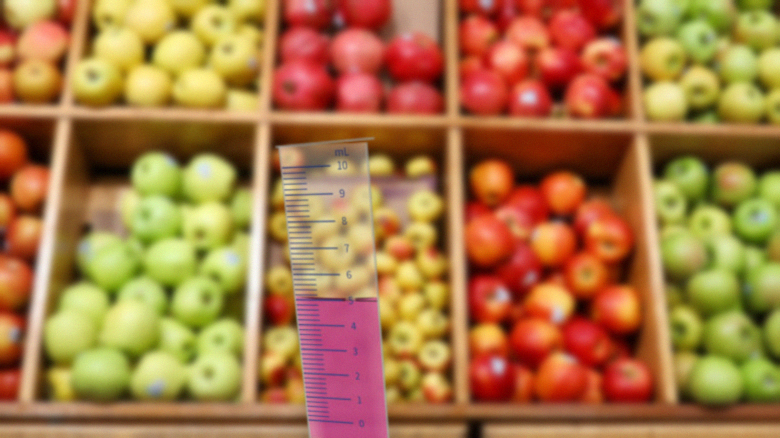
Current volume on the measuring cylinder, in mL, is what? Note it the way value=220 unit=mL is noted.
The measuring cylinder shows value=5 unit=mL
